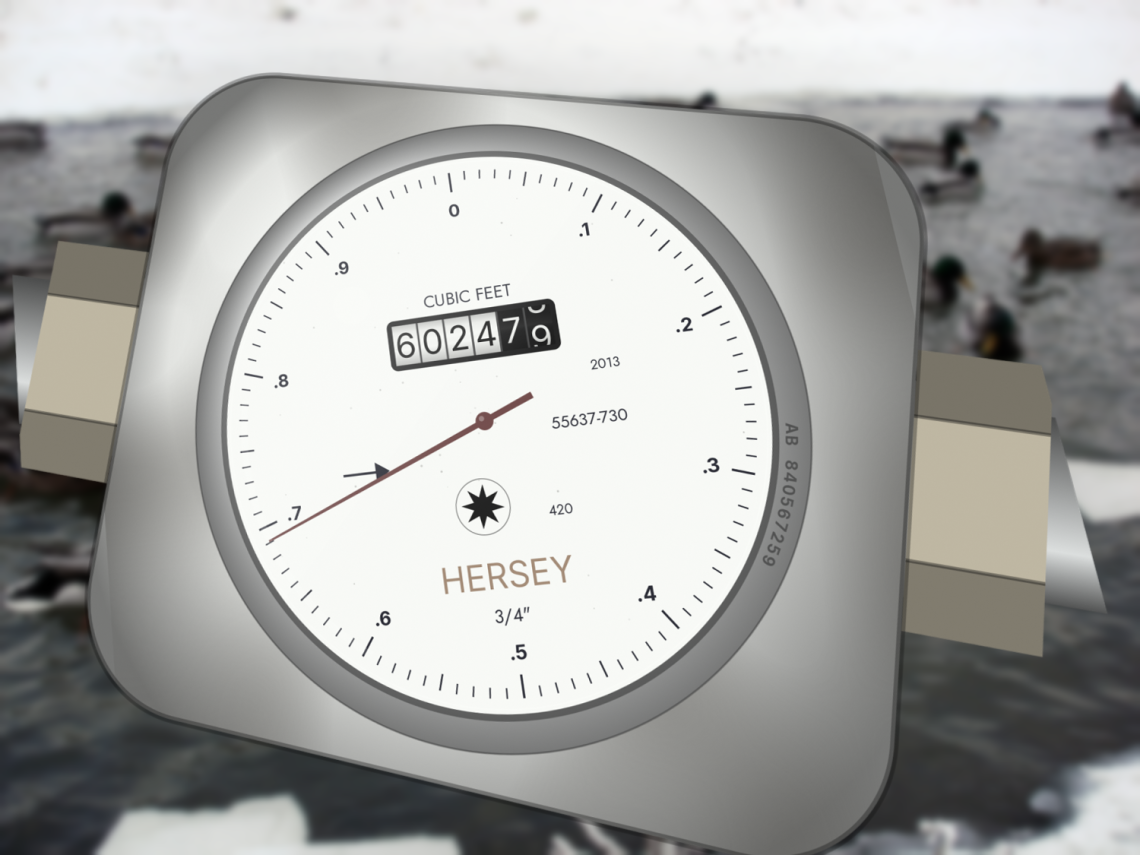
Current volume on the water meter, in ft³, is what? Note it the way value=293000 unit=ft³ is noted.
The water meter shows value=602478.69 unit=ft³
